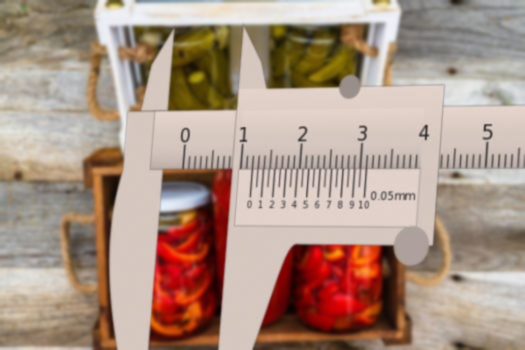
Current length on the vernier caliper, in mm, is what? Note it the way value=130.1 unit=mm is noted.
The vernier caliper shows value=12.0 unit=mm
